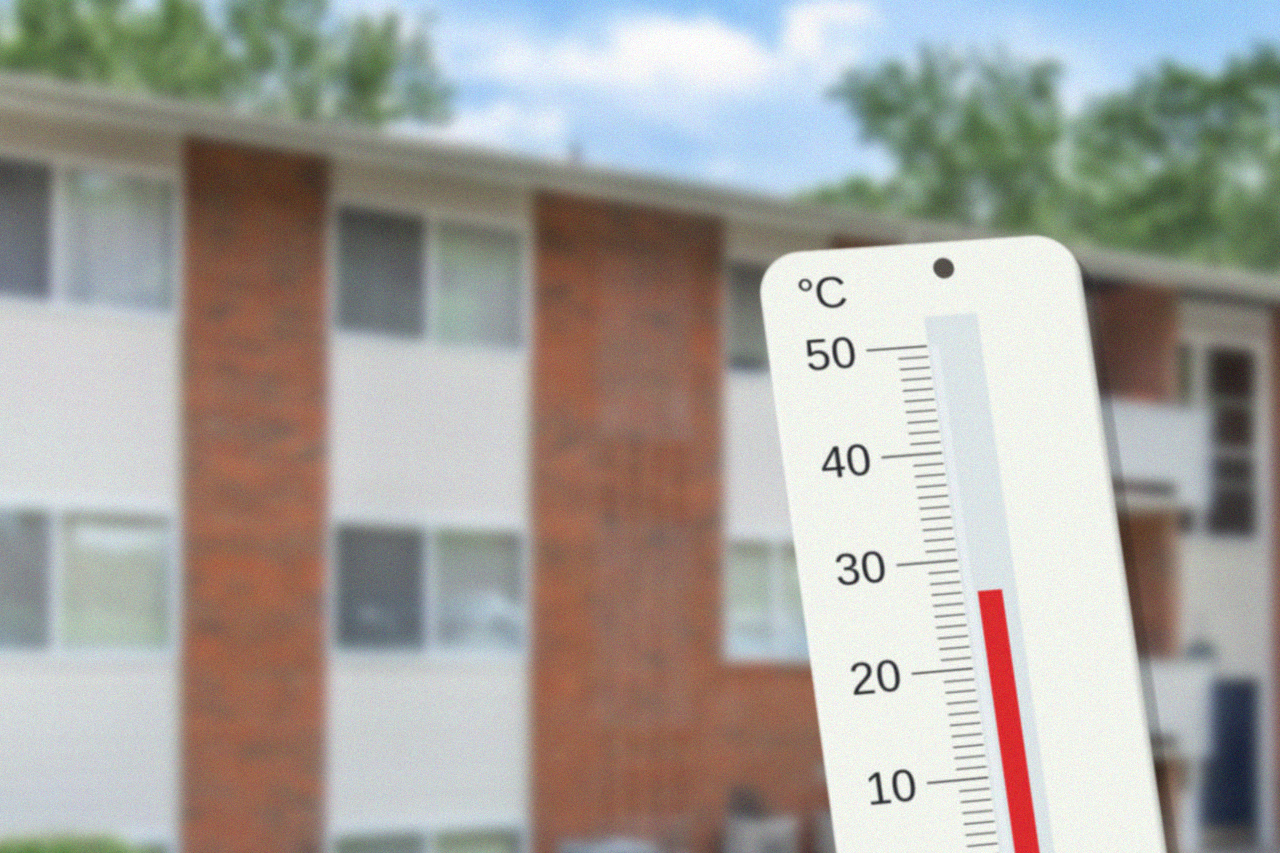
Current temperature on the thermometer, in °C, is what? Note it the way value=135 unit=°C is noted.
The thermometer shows value=27 unit=°C
